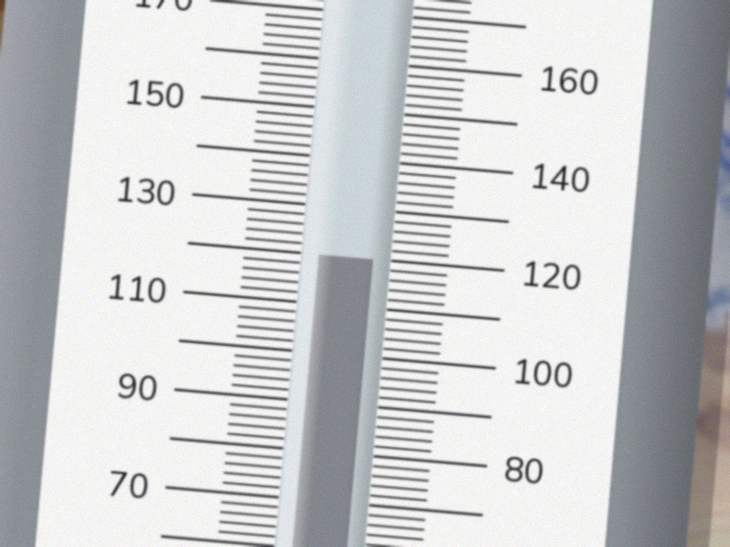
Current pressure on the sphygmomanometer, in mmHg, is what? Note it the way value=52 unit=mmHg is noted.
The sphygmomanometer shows value=120 unit=mmHg
